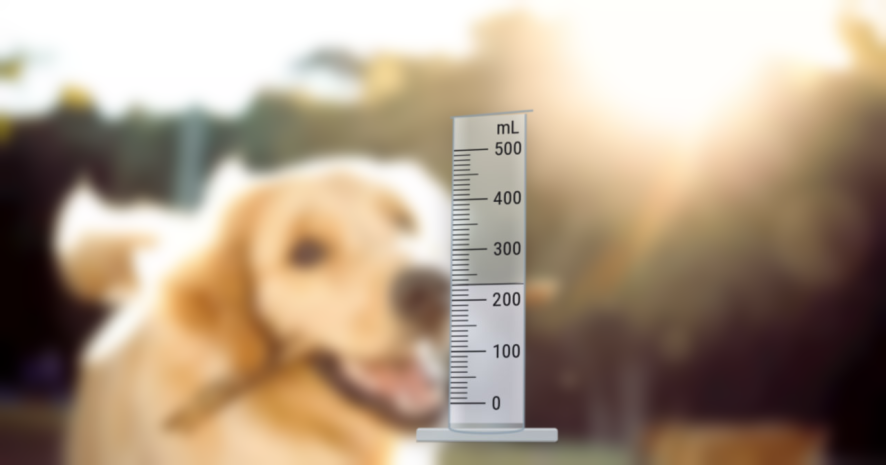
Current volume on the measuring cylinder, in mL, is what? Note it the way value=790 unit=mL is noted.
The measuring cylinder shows value=230 unit=mL
